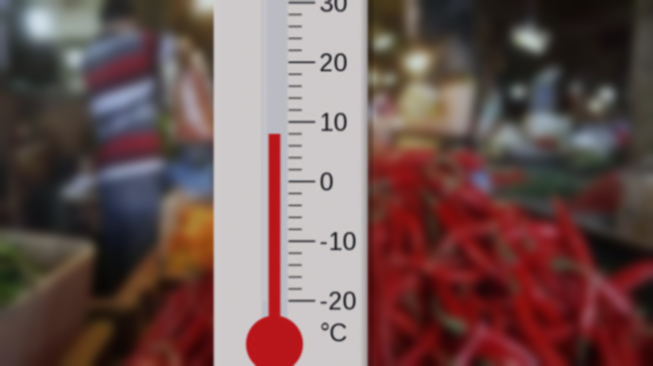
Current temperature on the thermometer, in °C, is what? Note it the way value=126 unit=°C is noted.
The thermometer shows value=8 unit=°C
